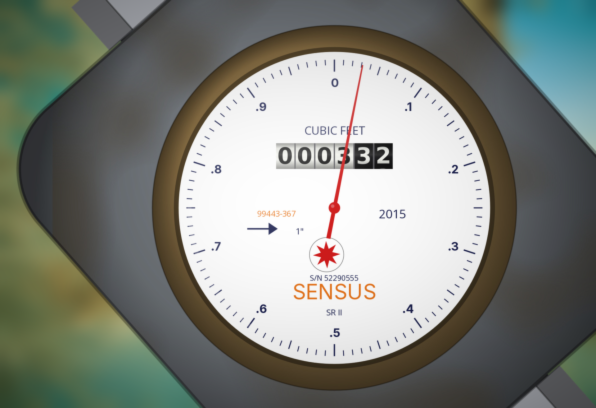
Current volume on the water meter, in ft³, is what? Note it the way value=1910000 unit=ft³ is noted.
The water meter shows value=332.03 unit=ft³
